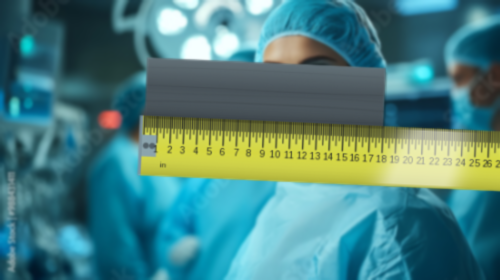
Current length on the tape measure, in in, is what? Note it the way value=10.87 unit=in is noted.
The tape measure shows value=18 unit=in
